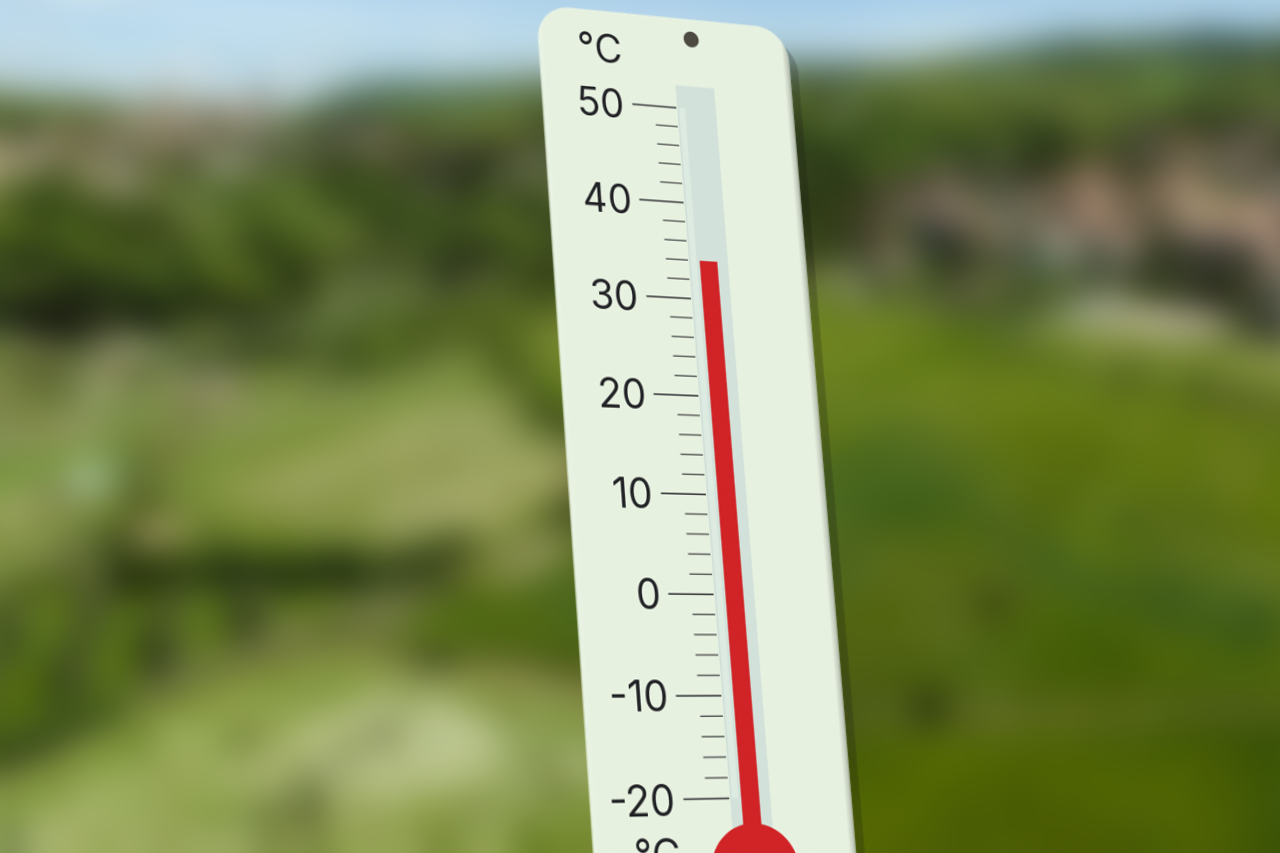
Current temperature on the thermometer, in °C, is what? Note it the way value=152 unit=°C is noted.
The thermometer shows value=34 unit=°C
